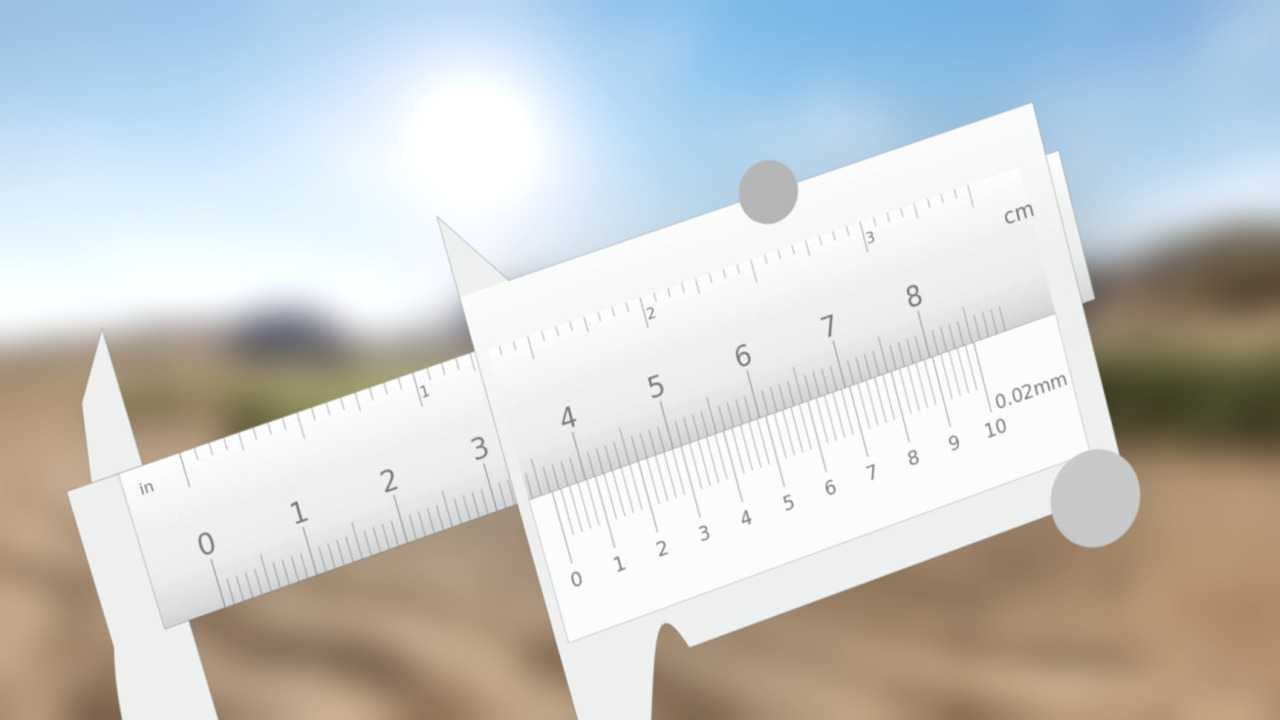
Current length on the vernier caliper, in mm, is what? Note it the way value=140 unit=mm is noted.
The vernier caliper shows value=36.2 unit=mm
